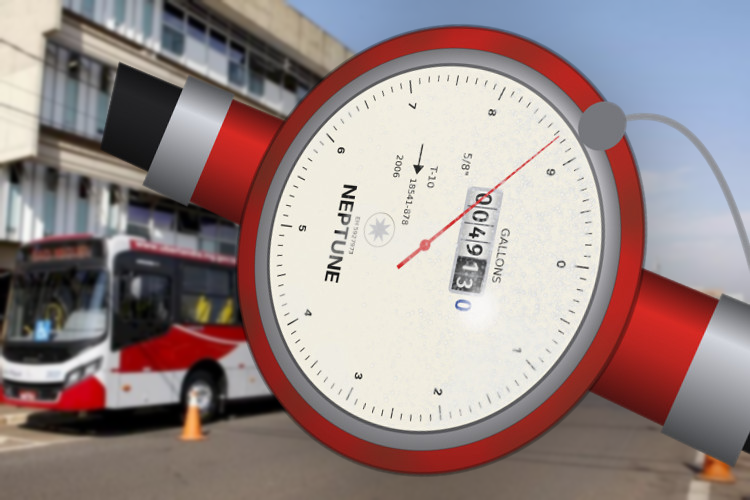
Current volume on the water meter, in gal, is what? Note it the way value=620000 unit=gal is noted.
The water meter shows value=49128.7 unit=gal
